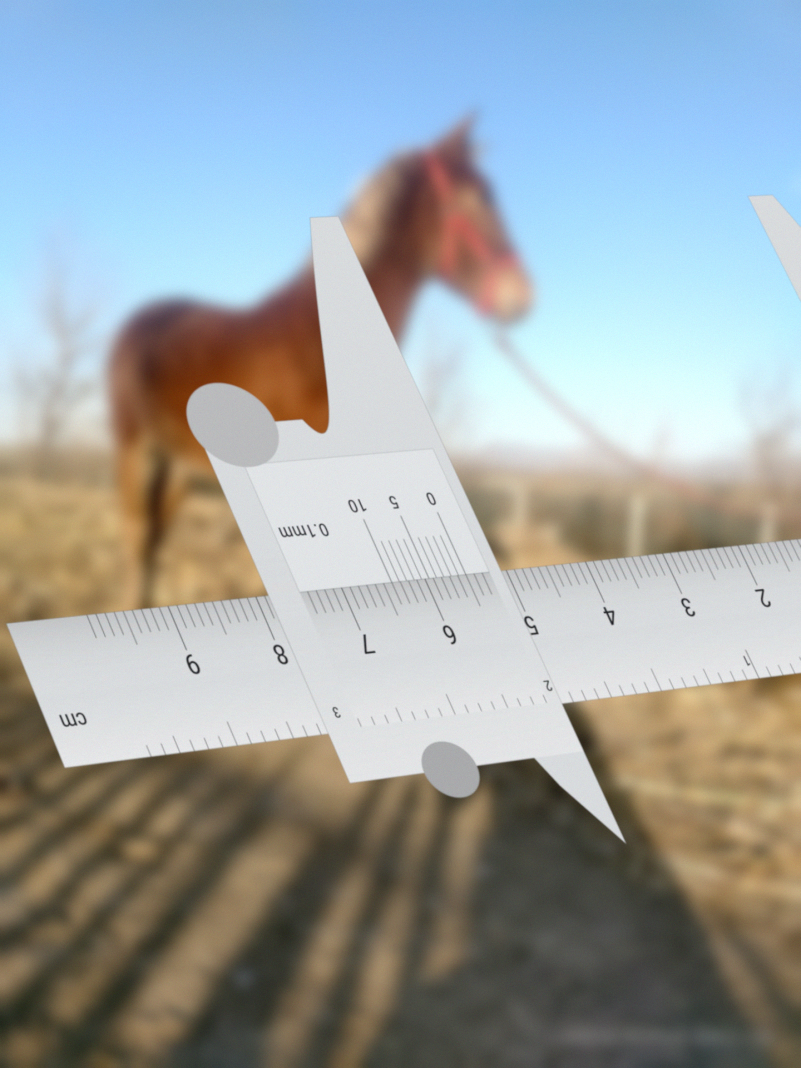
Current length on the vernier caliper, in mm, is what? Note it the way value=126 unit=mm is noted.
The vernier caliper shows value=55.0 unit=mm
